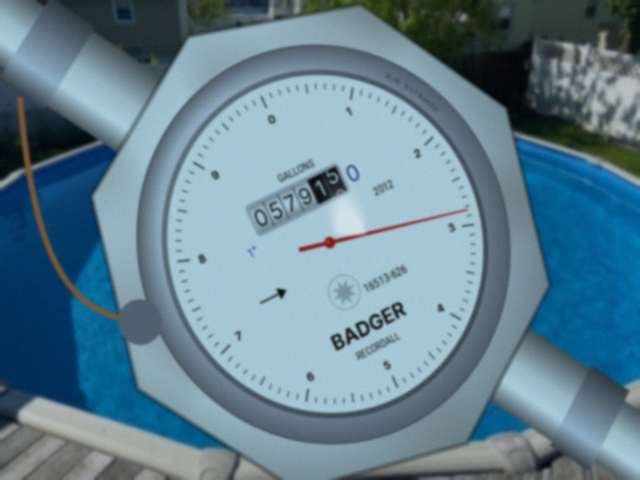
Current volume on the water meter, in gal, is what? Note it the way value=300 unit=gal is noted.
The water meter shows value=579152.8 unit=gal
